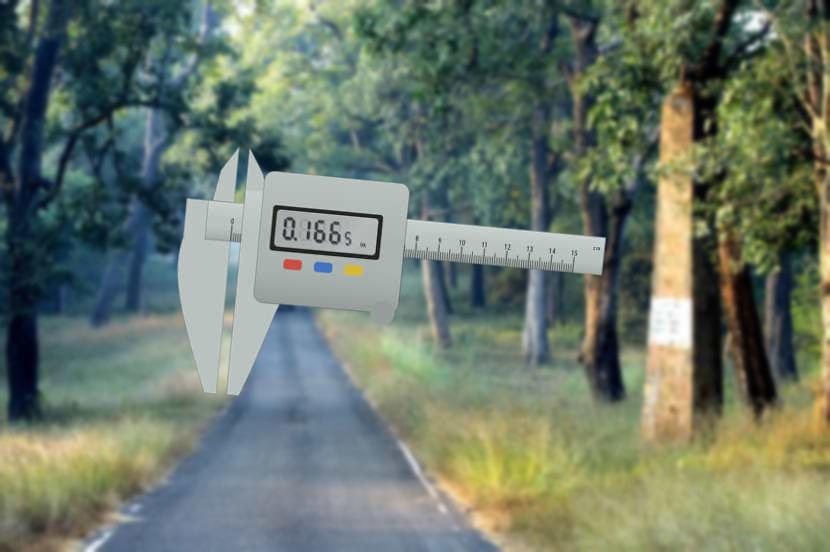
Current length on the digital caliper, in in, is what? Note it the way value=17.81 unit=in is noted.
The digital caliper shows value=0.1665 unit=in
